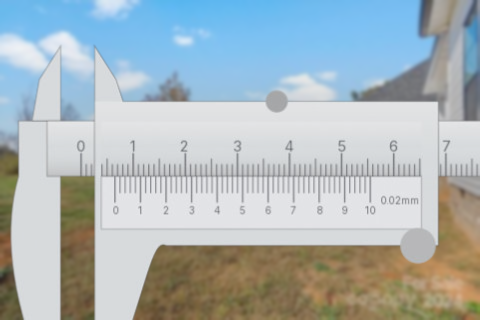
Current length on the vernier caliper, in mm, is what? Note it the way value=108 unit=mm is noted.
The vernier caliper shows value=6.5 unit=mm
